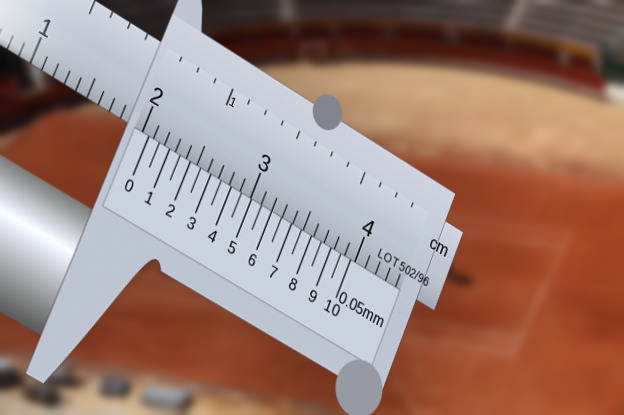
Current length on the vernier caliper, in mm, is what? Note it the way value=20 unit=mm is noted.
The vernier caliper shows value=20.6 unit=mm
